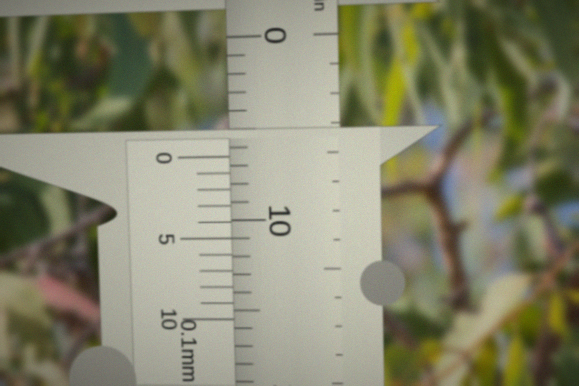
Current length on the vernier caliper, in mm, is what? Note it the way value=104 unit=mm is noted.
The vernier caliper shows value=6.5 unit=mm
